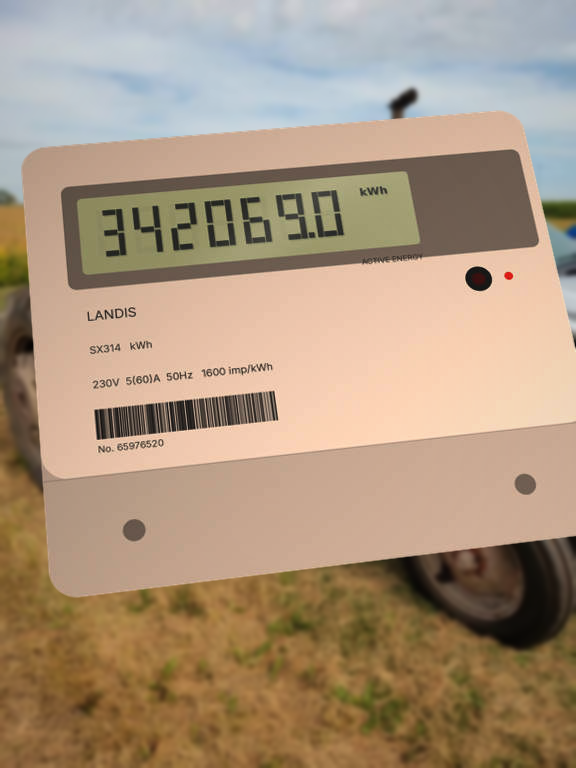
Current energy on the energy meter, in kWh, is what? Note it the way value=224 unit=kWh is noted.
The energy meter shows value=342069.0 unit=kWh
